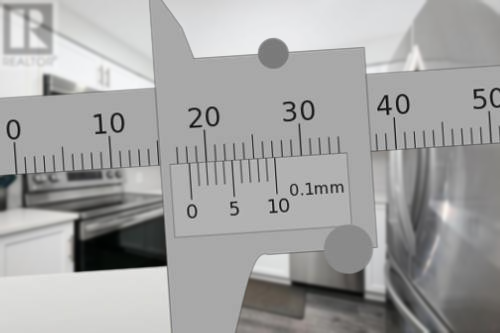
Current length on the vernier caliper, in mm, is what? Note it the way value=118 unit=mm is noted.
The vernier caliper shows value=18.2 unit=mm
